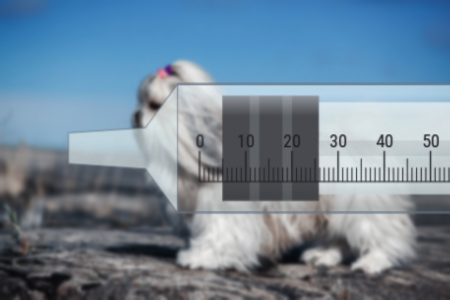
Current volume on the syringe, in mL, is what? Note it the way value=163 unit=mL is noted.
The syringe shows value=5 unit=mL
